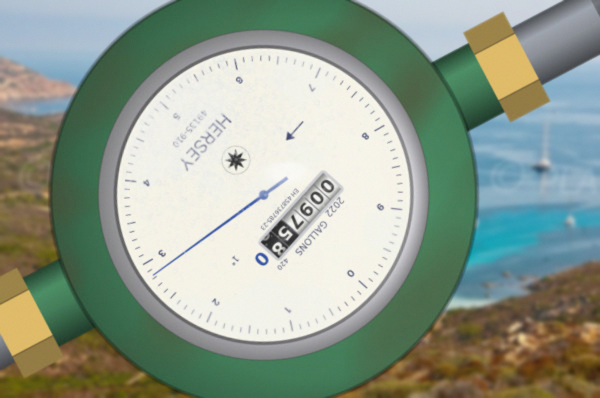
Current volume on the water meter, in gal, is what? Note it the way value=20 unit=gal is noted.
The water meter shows value=97582.8 unit=gal
